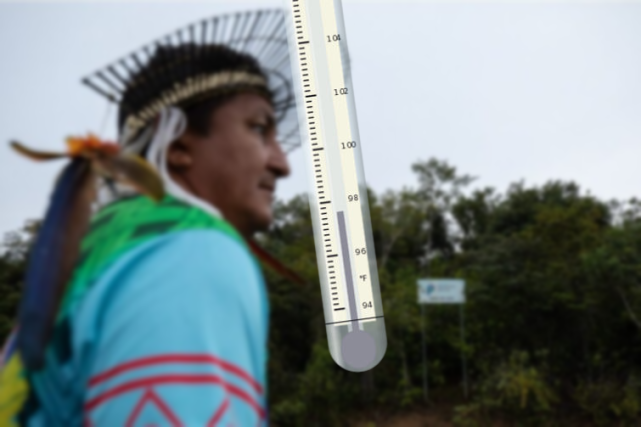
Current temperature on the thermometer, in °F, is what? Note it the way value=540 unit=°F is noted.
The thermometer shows value=97.6 unit=°F
